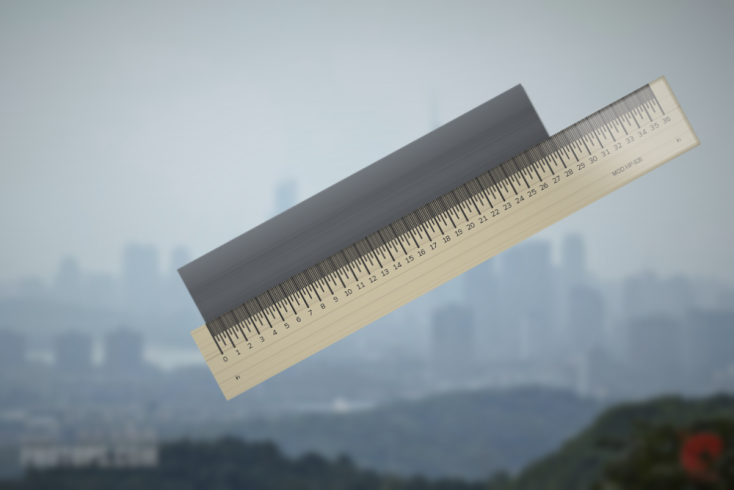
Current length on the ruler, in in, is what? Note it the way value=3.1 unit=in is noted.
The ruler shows value=28 unit=in
